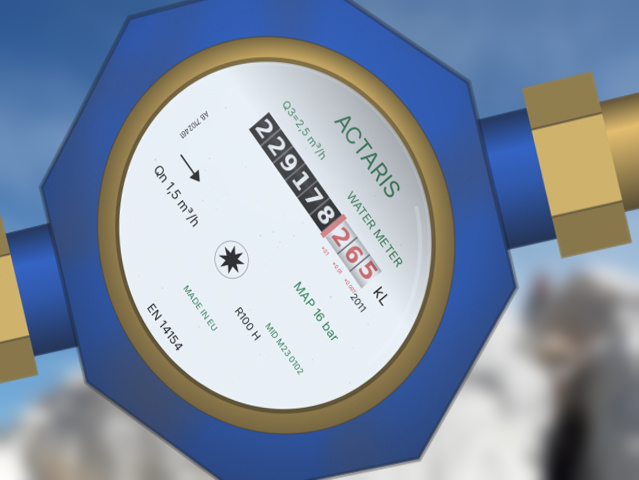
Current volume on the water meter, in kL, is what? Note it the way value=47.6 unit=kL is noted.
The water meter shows value=229178.265 unit=kL
